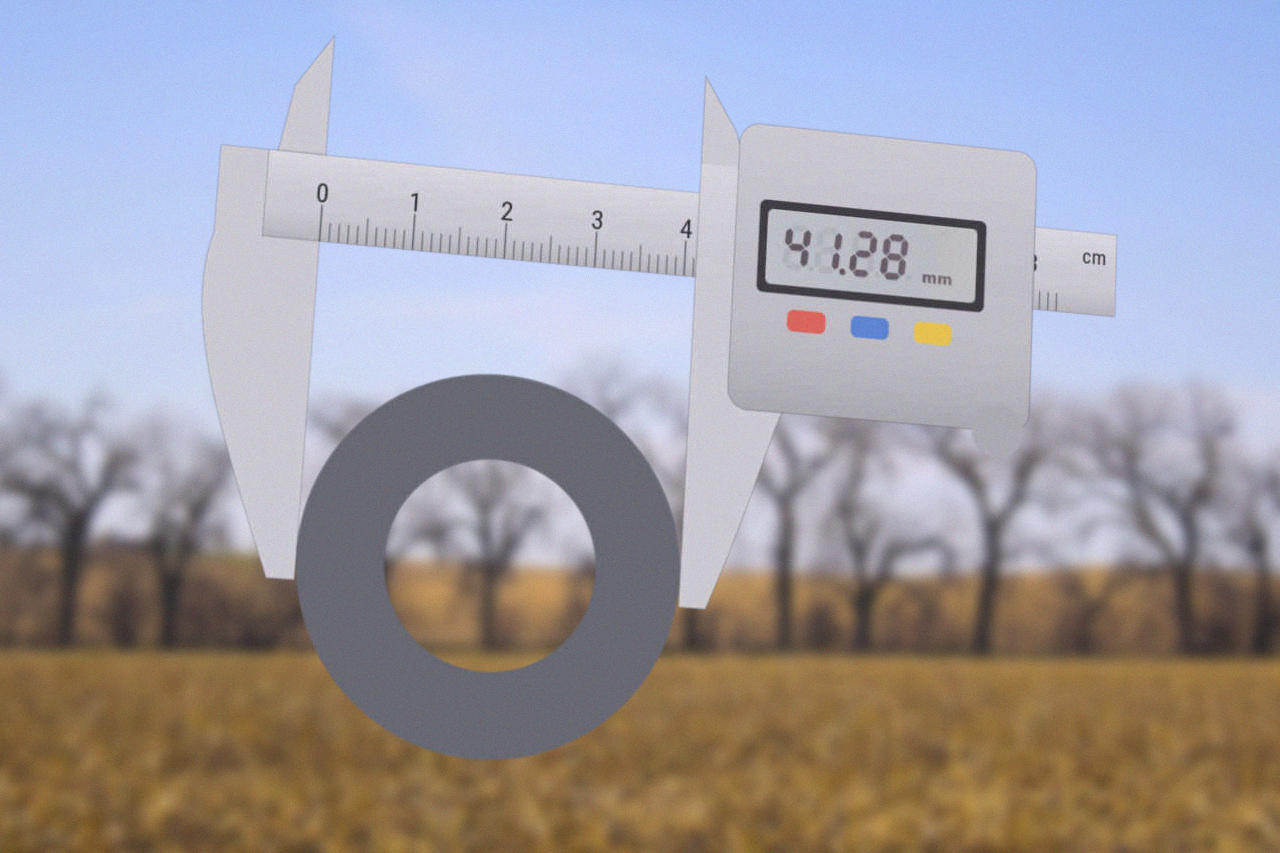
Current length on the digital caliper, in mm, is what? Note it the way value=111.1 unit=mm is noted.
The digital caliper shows value=41.28 unit=mm
